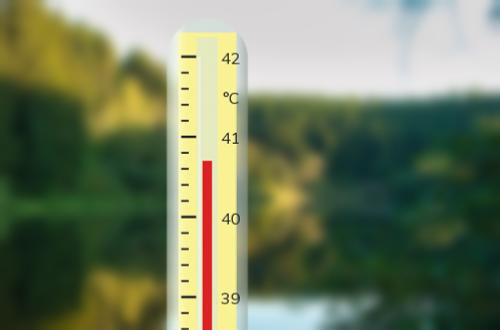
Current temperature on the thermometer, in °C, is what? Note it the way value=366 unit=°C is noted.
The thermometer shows value=40.7 unit=°C
